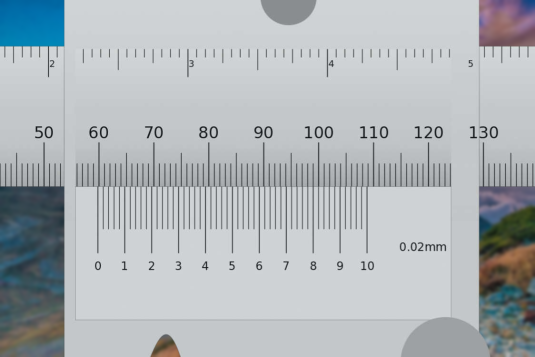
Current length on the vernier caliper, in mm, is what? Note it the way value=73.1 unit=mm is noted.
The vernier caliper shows value=59.8 unit=mm
